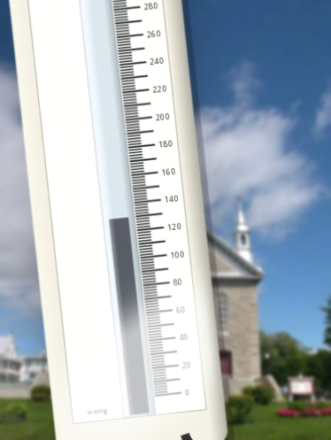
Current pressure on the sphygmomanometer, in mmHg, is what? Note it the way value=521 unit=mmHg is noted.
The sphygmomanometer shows value=130 unit=mmHg
